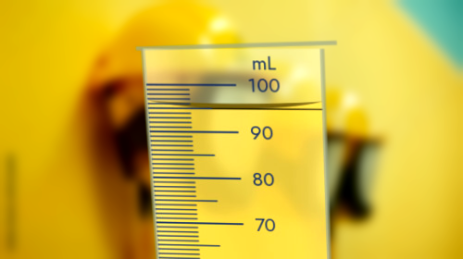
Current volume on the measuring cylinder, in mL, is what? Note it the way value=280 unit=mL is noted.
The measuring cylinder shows value=95 unit=mL
